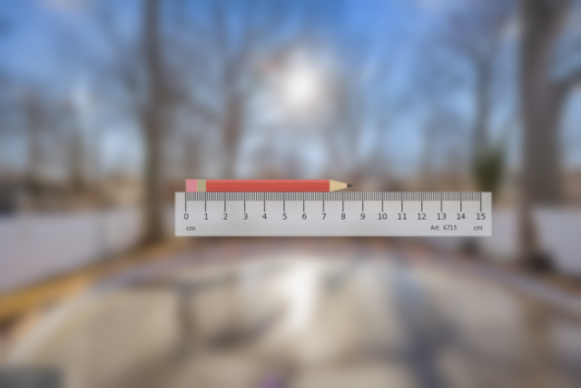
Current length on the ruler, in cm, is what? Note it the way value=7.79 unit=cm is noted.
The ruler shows value=8.5 unit=cm
